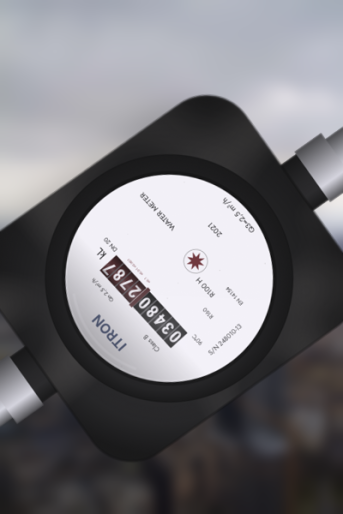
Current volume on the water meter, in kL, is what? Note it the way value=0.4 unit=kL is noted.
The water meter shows value=3480.2787 unit=kL
